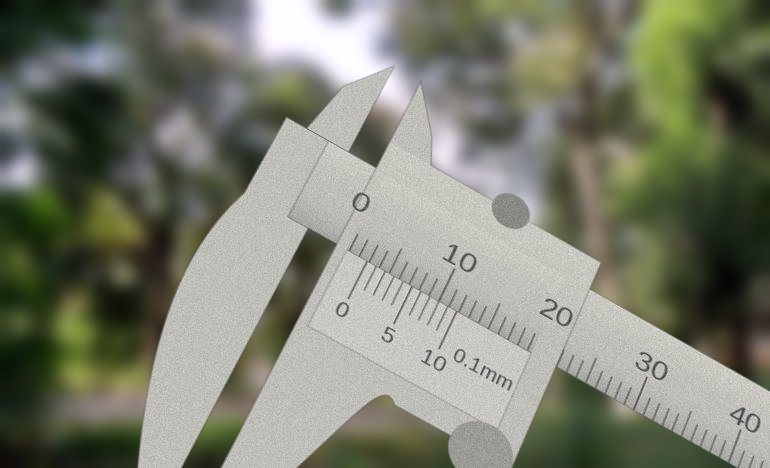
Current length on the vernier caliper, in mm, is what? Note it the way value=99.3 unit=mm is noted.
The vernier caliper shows value=2.8 unit=mm
